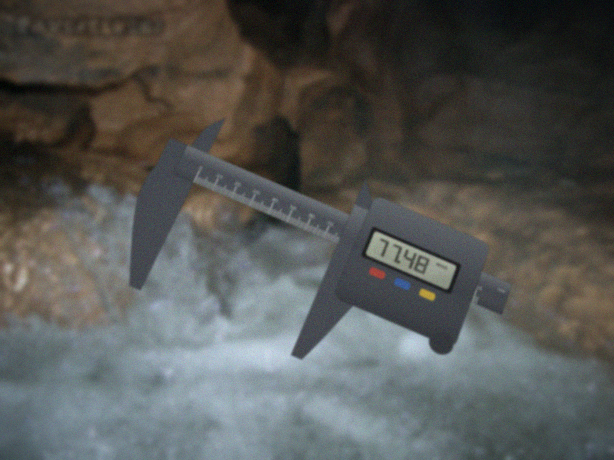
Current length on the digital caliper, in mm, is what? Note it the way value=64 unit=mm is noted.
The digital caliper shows value=77.48 unit=mm
